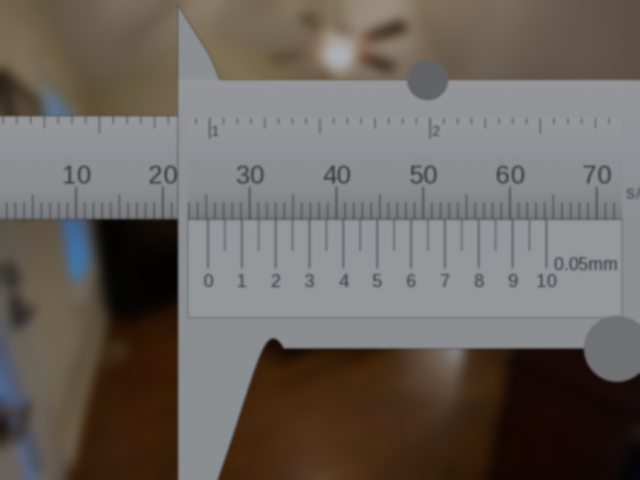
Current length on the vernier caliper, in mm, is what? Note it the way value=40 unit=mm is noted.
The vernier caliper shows value=25.2 unit=mm
